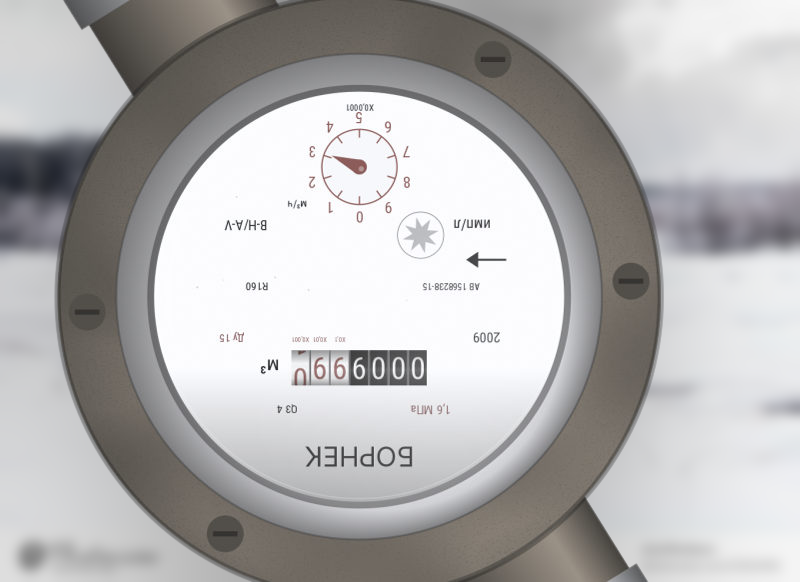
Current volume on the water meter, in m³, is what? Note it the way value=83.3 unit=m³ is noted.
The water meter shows value=9.9903 unit=m³
